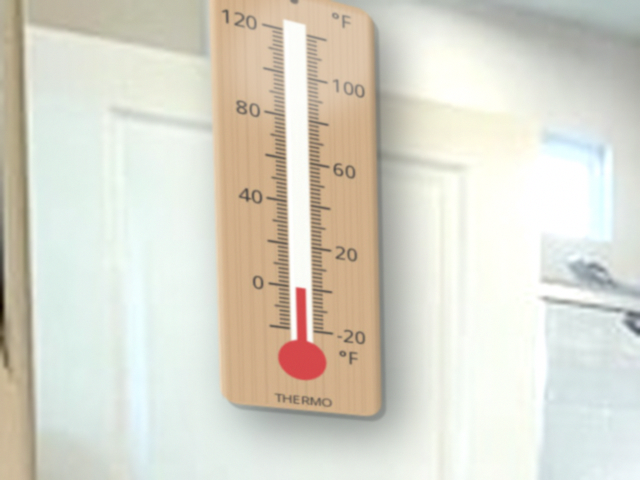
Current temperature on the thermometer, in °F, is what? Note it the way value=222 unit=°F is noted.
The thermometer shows value=0 unit=°F
